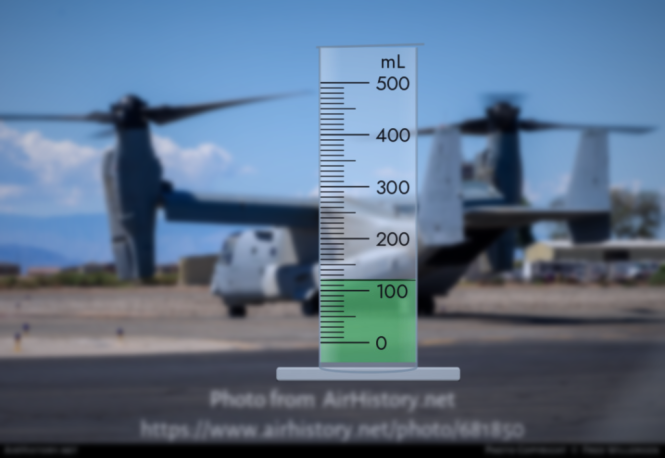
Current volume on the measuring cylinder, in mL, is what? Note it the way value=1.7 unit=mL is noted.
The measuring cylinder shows value=120 unit=mL
